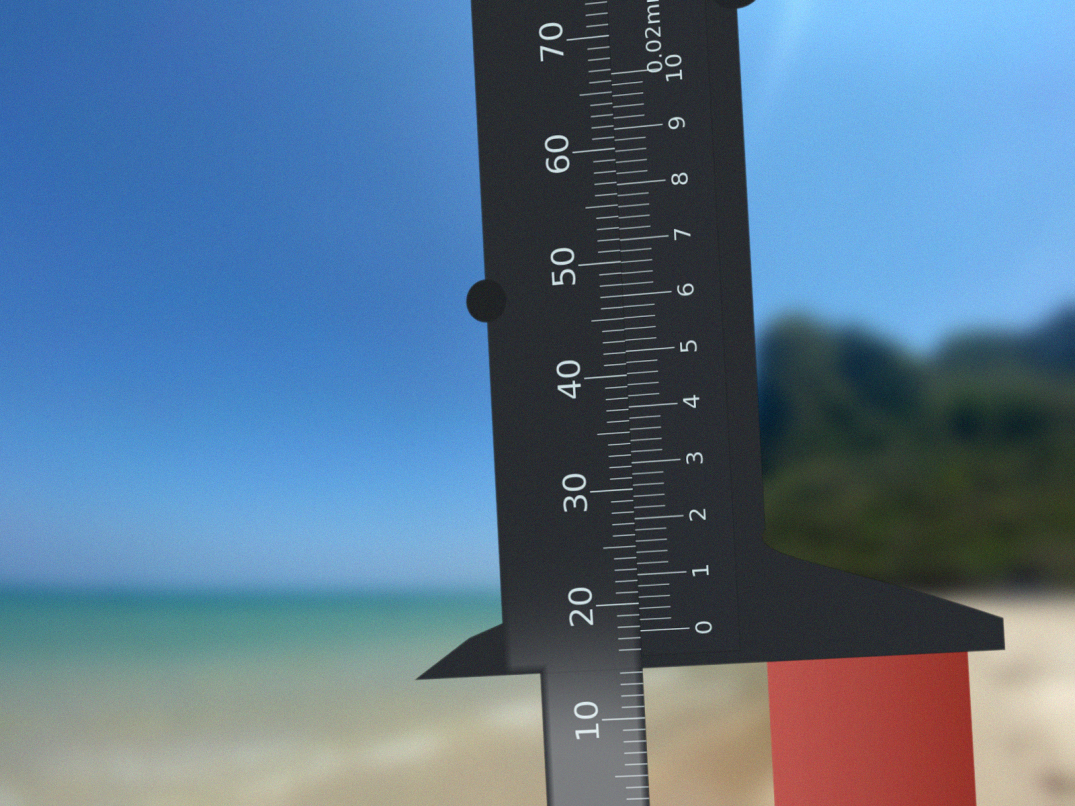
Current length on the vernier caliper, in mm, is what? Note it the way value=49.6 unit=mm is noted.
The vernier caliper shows value=17.6 unit=mm
